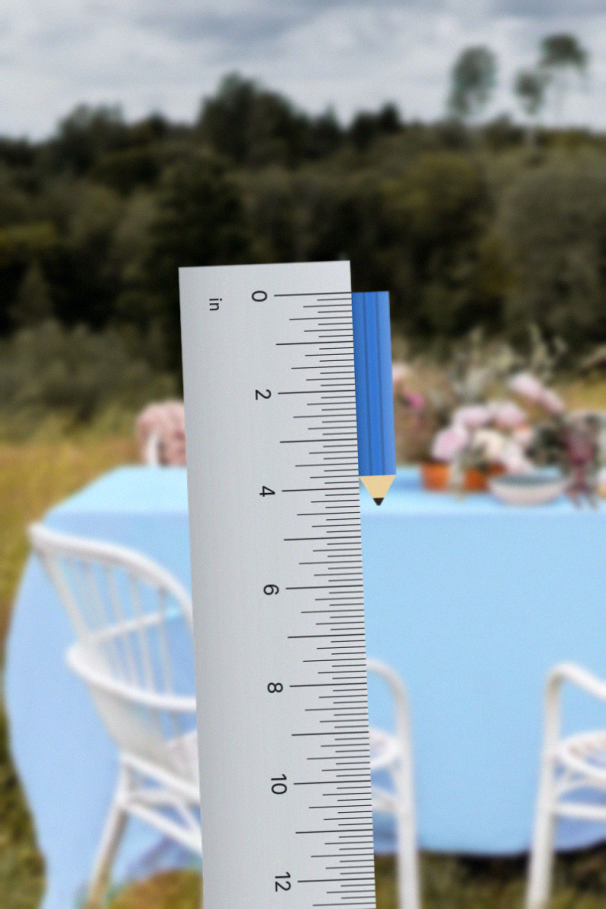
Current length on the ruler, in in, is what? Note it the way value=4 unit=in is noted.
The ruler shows value=4.375 unit=in
